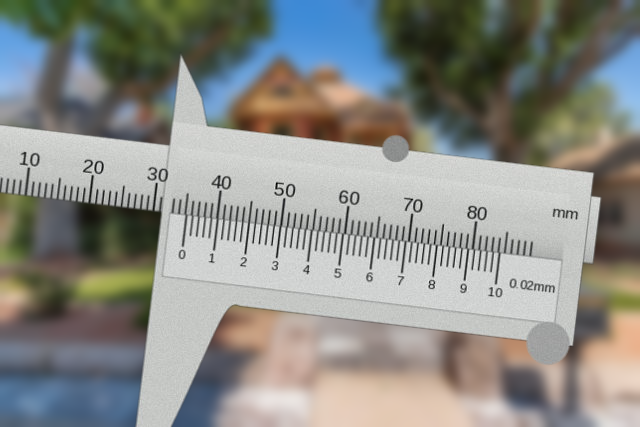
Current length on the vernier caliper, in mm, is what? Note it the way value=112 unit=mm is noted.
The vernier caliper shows value=35.2 unit=mm
